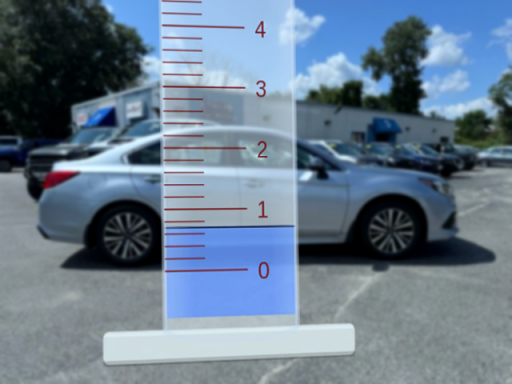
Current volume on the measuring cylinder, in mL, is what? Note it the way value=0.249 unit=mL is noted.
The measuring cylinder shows value=0.7 unit=mL
